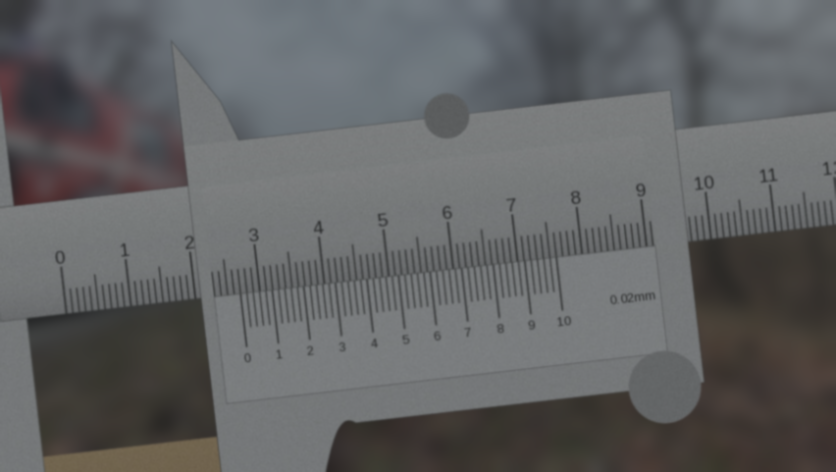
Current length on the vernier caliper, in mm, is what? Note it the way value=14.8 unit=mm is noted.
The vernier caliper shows value=27.0 unit=mm
